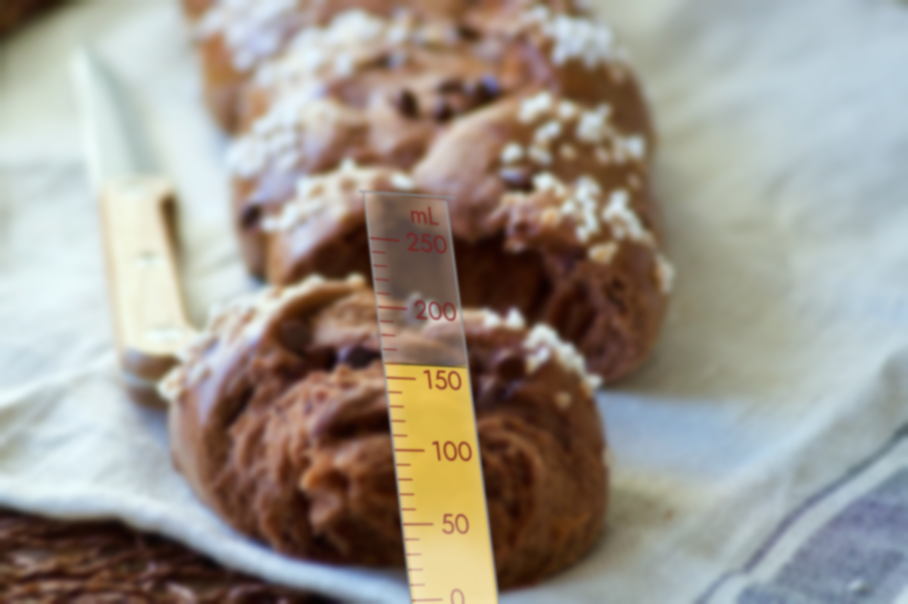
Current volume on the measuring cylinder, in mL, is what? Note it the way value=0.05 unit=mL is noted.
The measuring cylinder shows value=160 unit=mL
